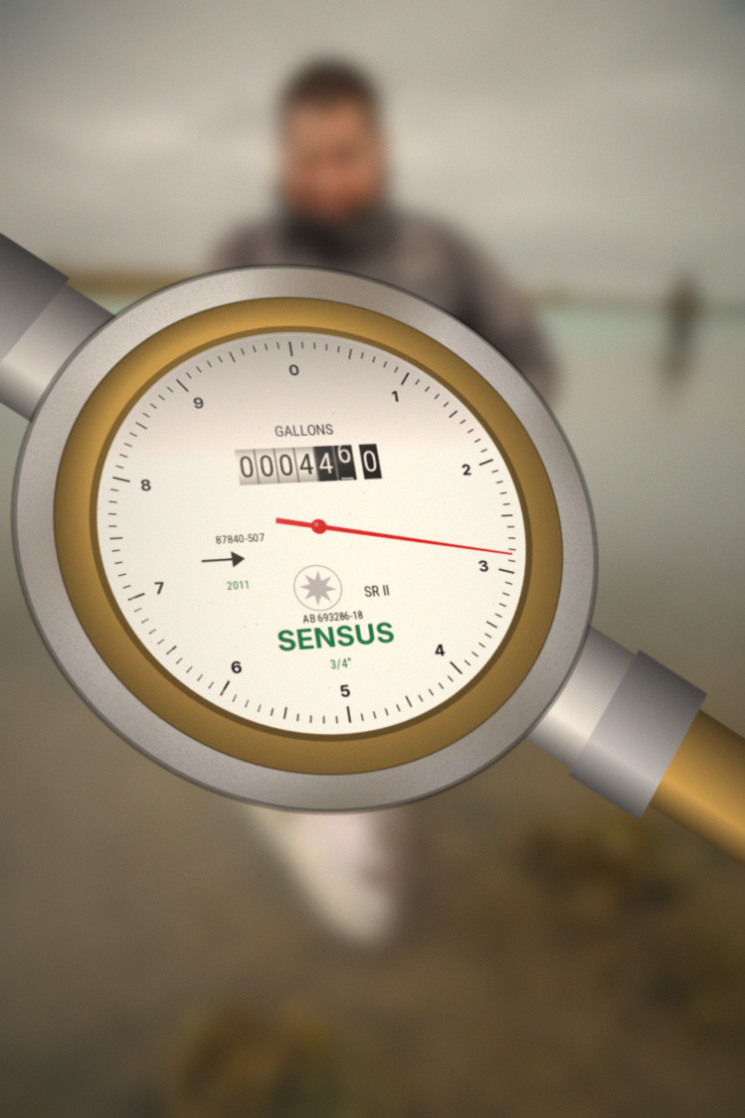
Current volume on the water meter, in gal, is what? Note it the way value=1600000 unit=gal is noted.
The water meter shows value=4462.8 unit=gal
